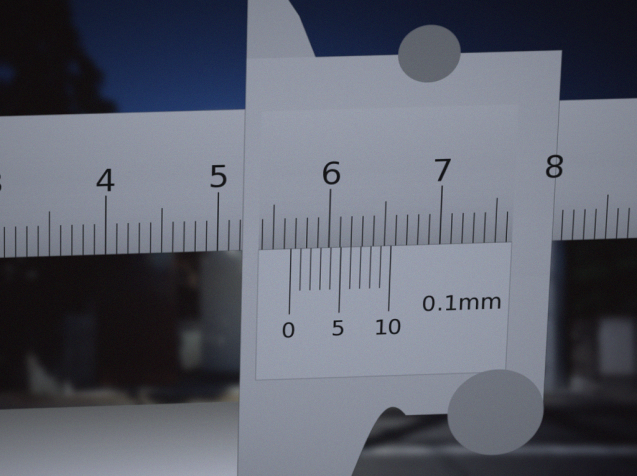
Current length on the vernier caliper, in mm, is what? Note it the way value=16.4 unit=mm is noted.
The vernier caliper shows value=56.6 unit=mm
